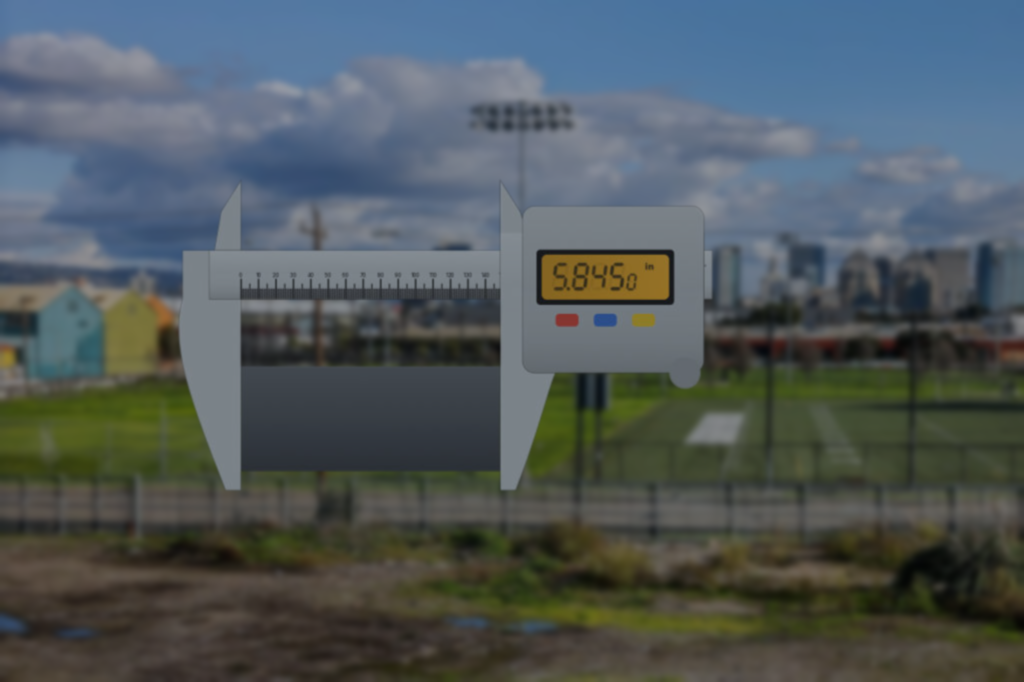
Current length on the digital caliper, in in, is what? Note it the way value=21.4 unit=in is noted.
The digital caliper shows value=5.8450 unit=in
